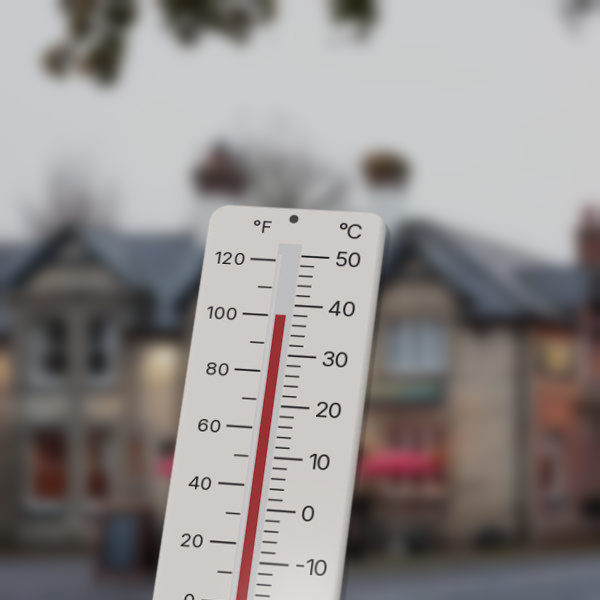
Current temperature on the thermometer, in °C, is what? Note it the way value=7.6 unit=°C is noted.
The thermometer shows value=38 unit=°C
